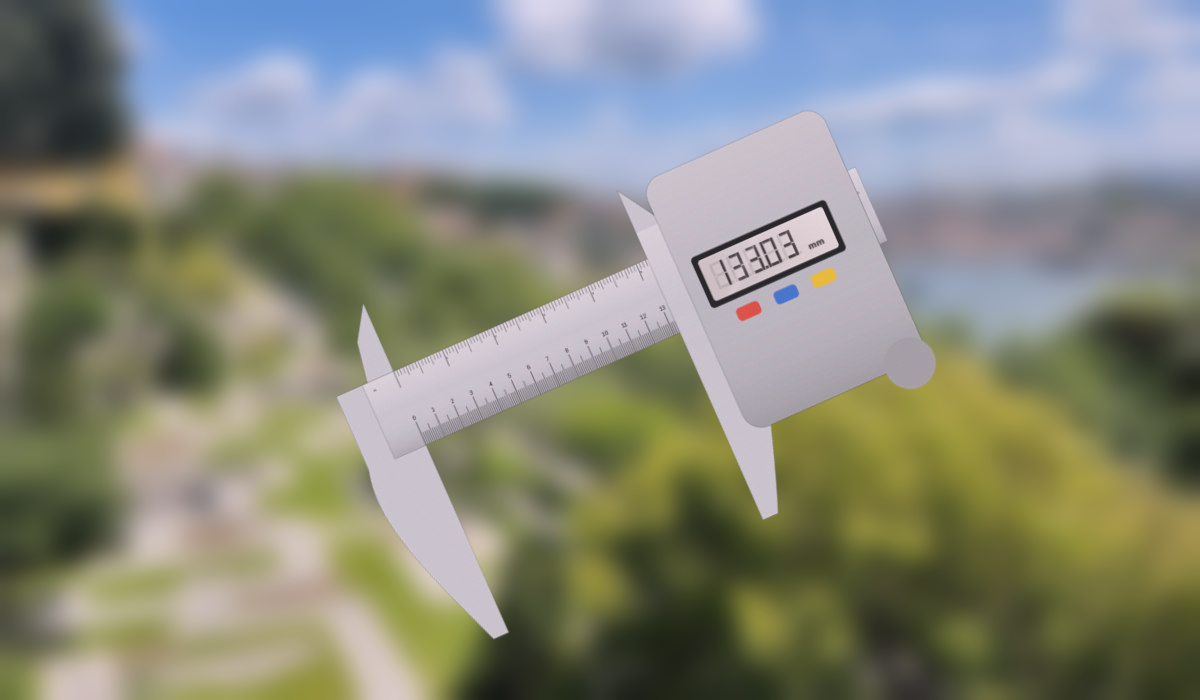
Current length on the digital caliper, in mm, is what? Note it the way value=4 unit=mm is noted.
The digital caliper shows value=133.03 unit=mm
